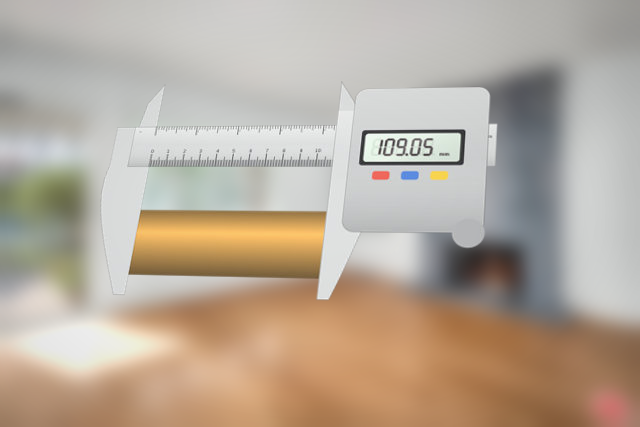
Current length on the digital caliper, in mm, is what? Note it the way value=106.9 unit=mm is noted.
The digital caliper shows value=109.05 unit=mm
